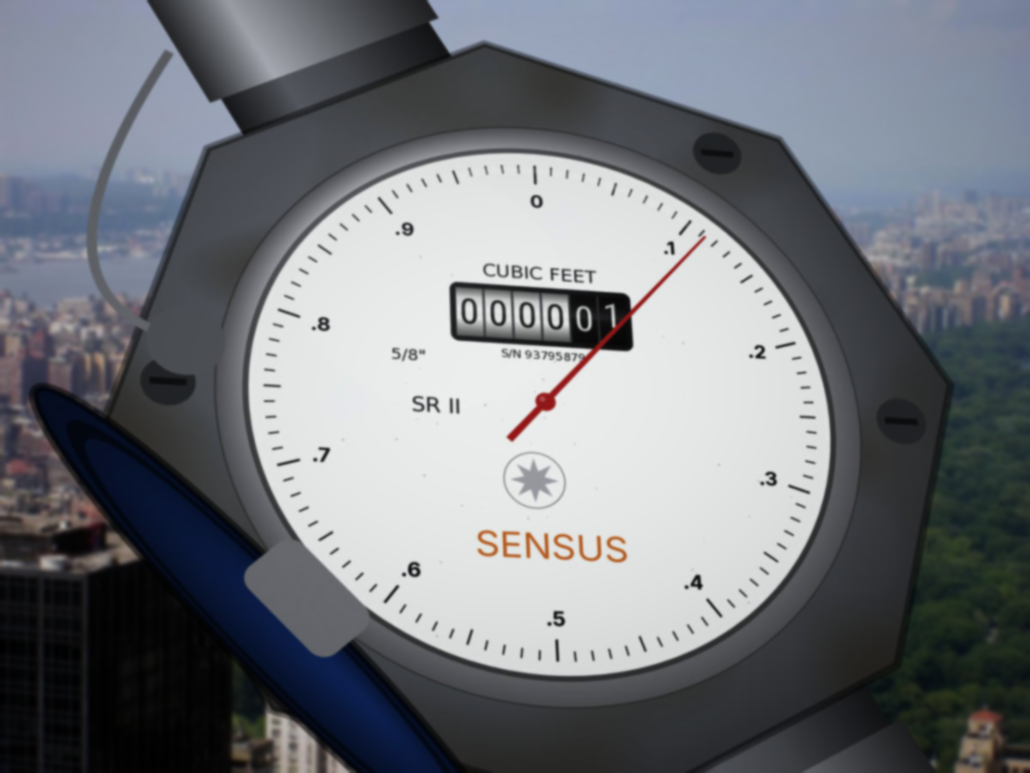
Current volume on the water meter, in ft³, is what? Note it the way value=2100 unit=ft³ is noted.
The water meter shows value=1.11 unit=ft³
